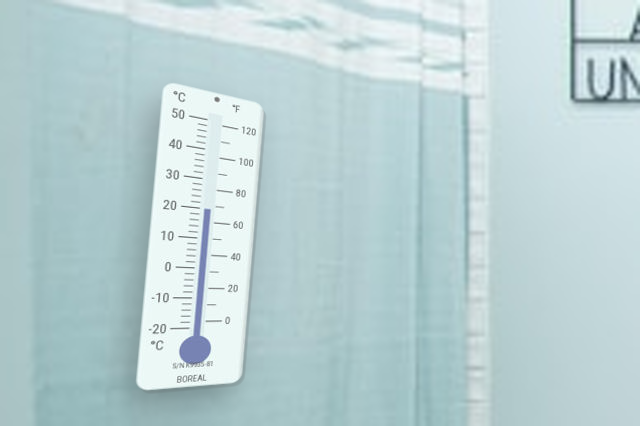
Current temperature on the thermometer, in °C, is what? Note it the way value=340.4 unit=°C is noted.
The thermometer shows value=20 unit=°C
